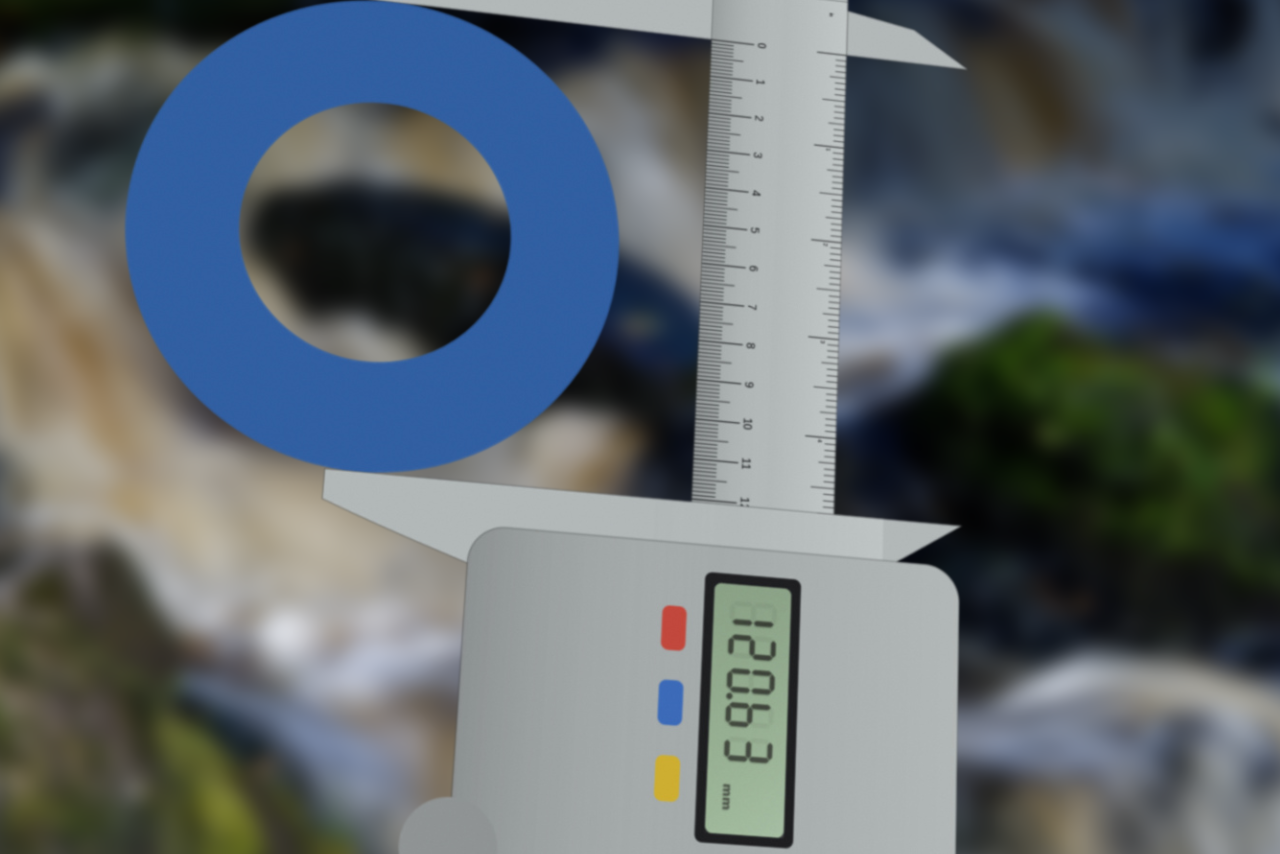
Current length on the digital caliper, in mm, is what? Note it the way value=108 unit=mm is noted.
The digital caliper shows value=120.63 unit=mm
